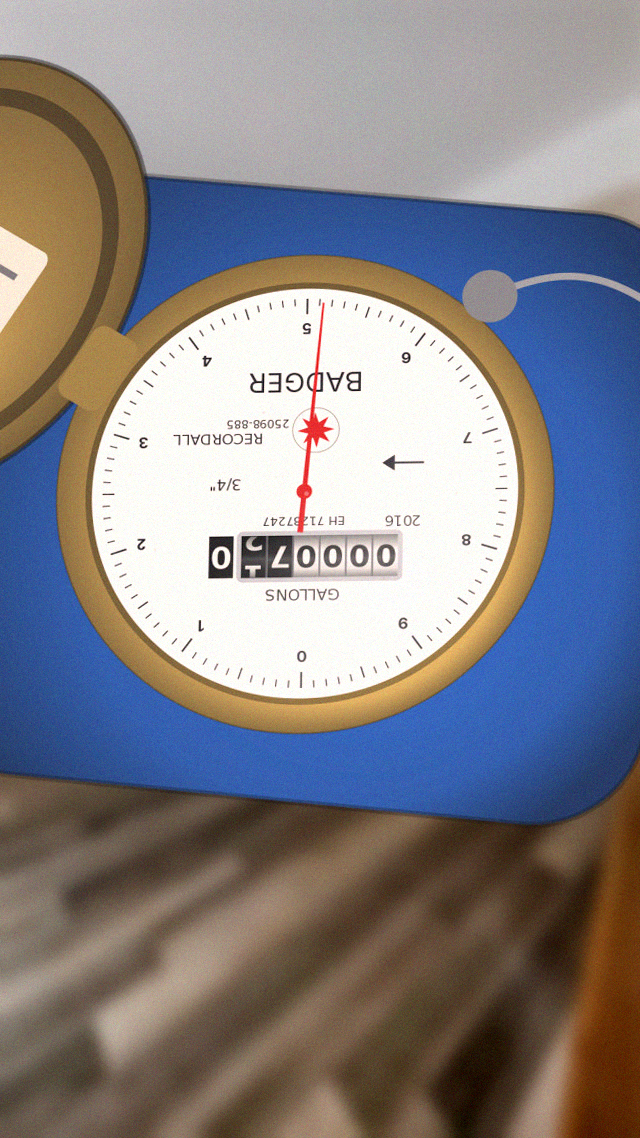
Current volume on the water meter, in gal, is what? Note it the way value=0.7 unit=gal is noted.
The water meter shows value=715.1 unit=gal
